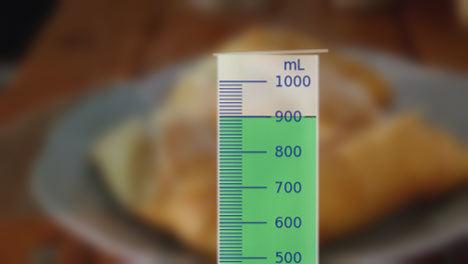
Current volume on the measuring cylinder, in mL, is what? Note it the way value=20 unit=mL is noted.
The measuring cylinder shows value=900 unit=mL
